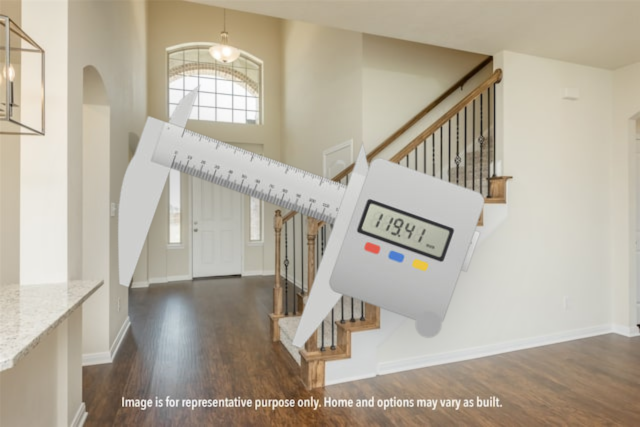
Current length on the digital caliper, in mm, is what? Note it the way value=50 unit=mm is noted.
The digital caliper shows value=119.41 unit=mm
